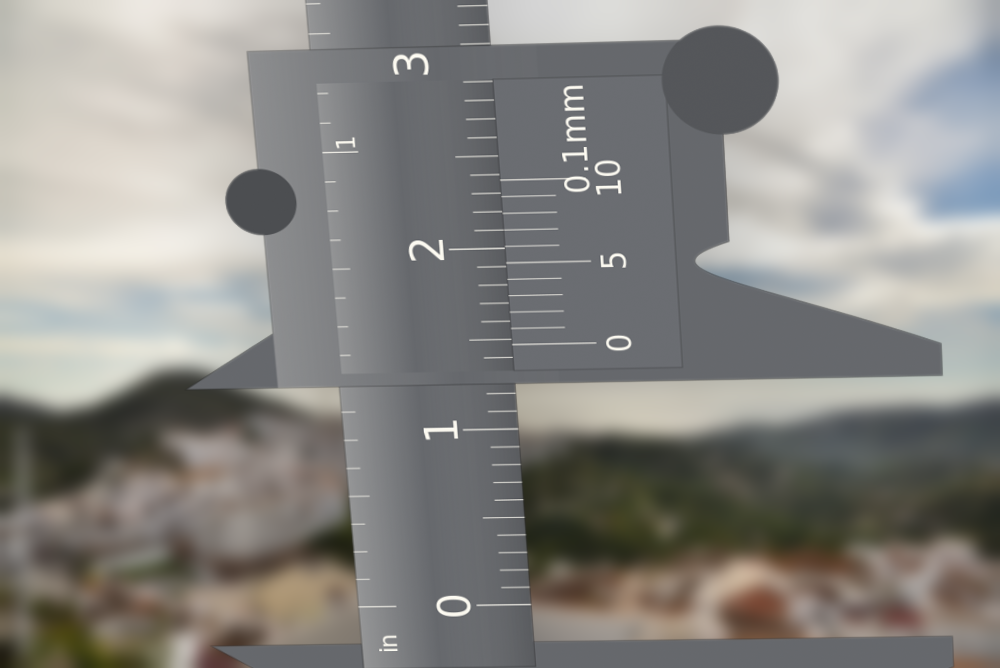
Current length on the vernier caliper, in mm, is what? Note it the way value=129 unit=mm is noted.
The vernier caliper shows value=14.7 unit=mm
